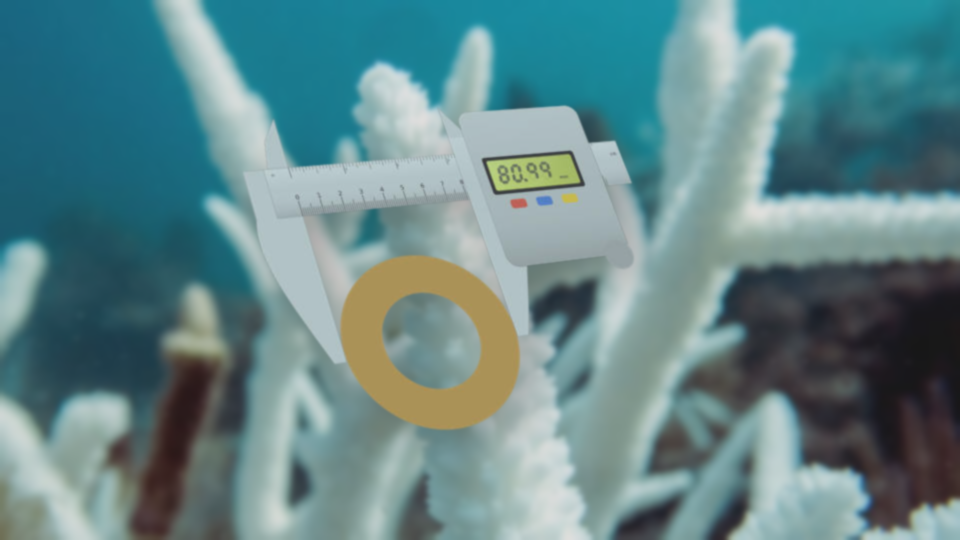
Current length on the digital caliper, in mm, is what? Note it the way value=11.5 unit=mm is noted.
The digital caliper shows value=80.99 unit=mm
